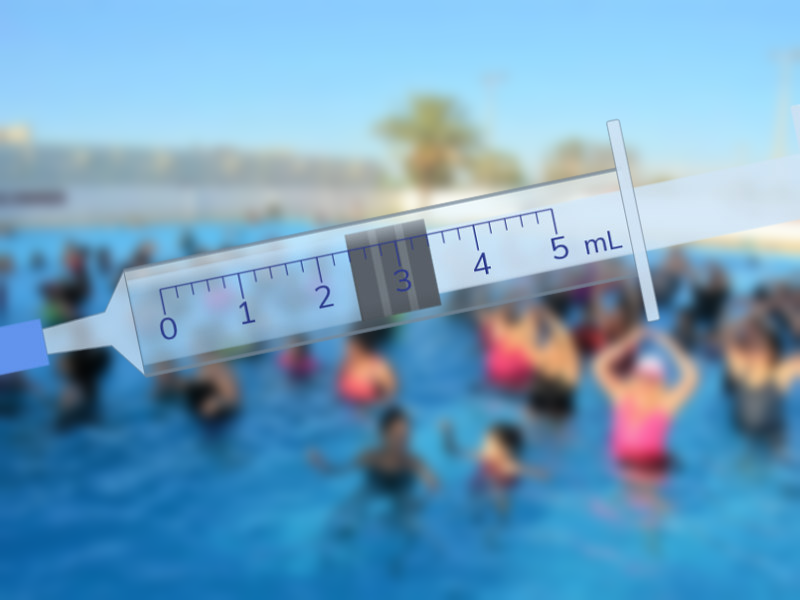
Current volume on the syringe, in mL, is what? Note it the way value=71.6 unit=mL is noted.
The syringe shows value=2.4 unit=mL
